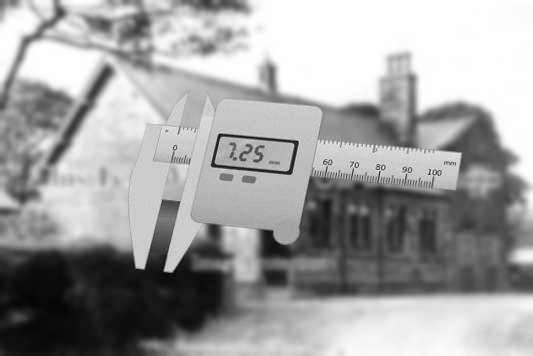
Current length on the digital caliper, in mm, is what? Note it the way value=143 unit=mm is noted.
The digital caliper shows value=7.25 unit=mm
